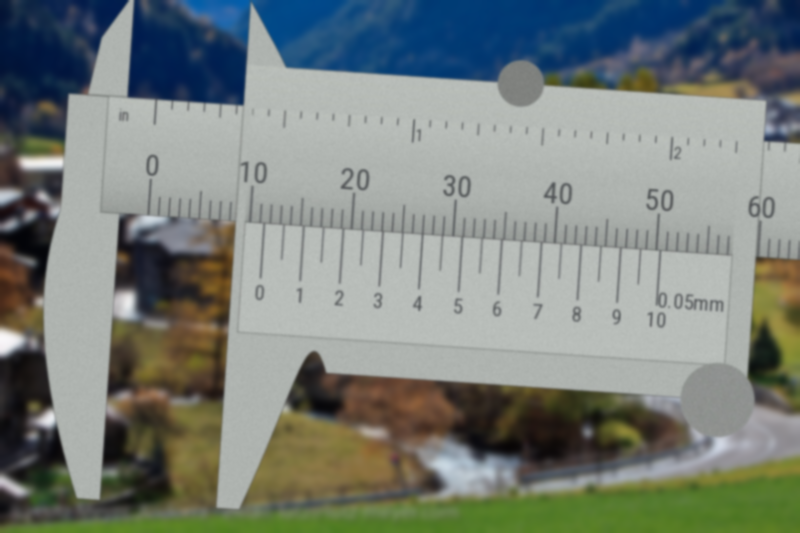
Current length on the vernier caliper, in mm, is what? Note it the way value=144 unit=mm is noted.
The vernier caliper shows value=11.4 unit=mm
